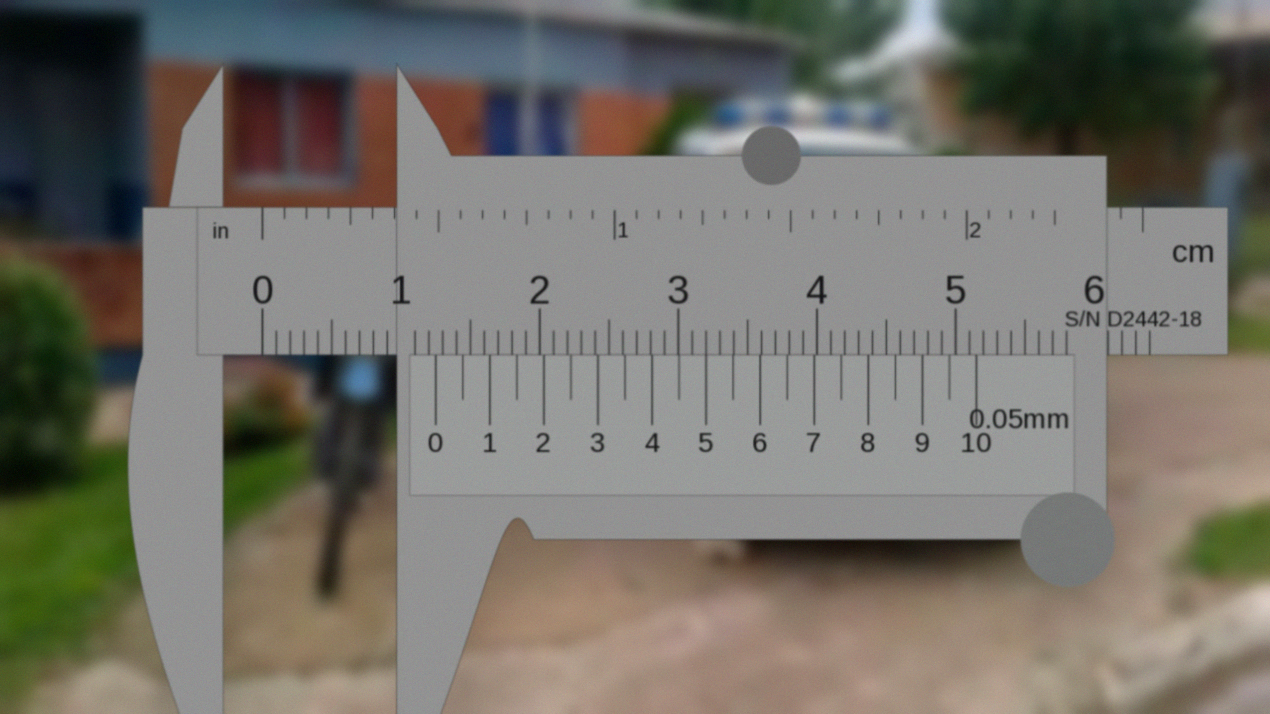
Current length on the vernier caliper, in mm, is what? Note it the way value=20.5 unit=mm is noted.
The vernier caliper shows value=12.5 unit=mm
